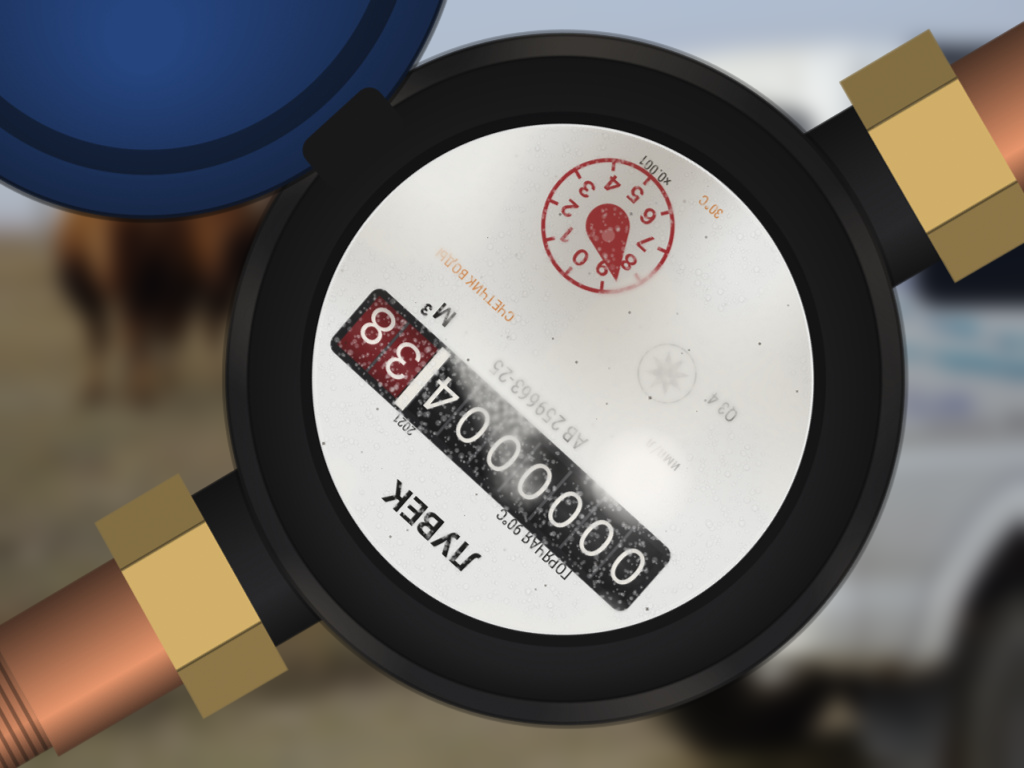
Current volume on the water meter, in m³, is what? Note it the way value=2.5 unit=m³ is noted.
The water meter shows value=4.378 unit=m³
